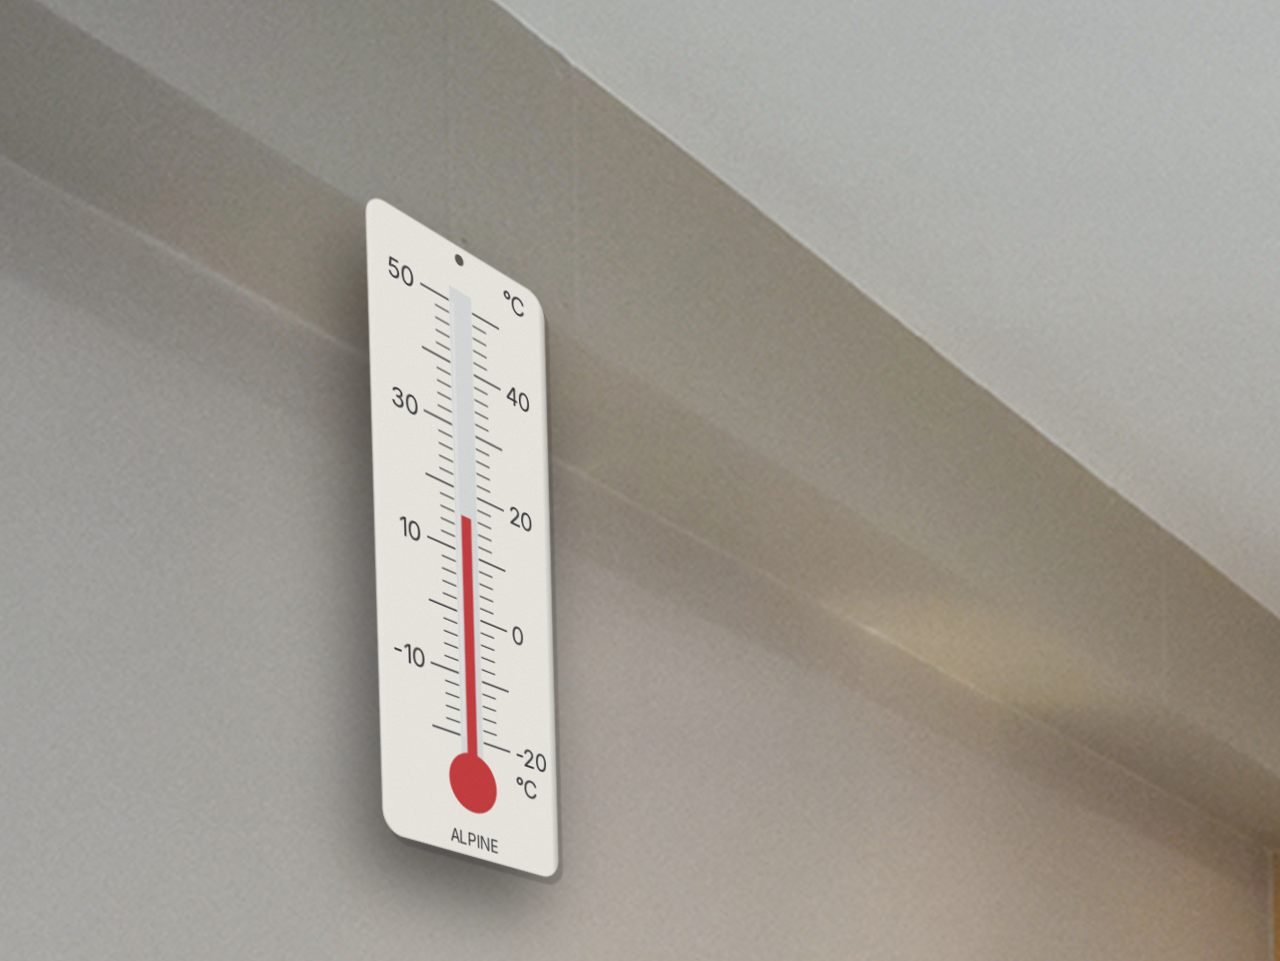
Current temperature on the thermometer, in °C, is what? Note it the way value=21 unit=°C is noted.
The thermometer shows value=16 unit=°C
